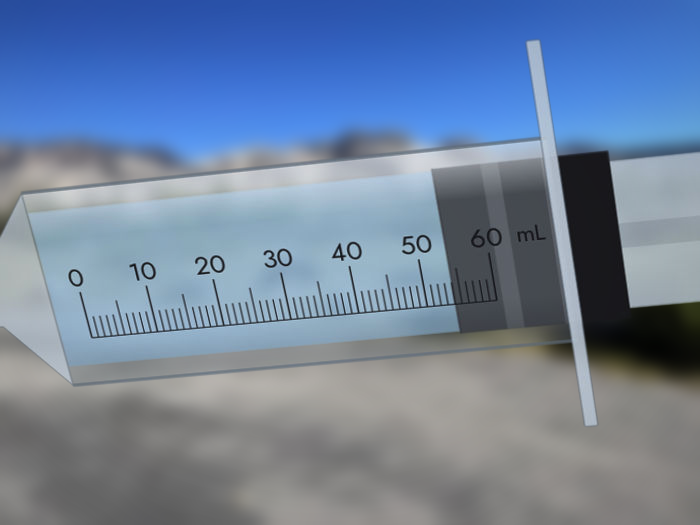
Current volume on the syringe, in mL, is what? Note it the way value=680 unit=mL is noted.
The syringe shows value=54 unit=mL
